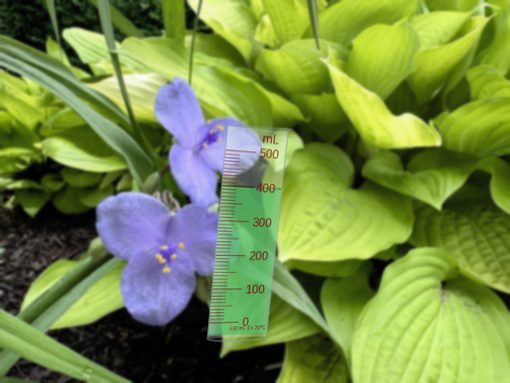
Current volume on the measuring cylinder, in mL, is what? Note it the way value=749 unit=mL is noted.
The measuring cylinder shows value=400 unit=mL
